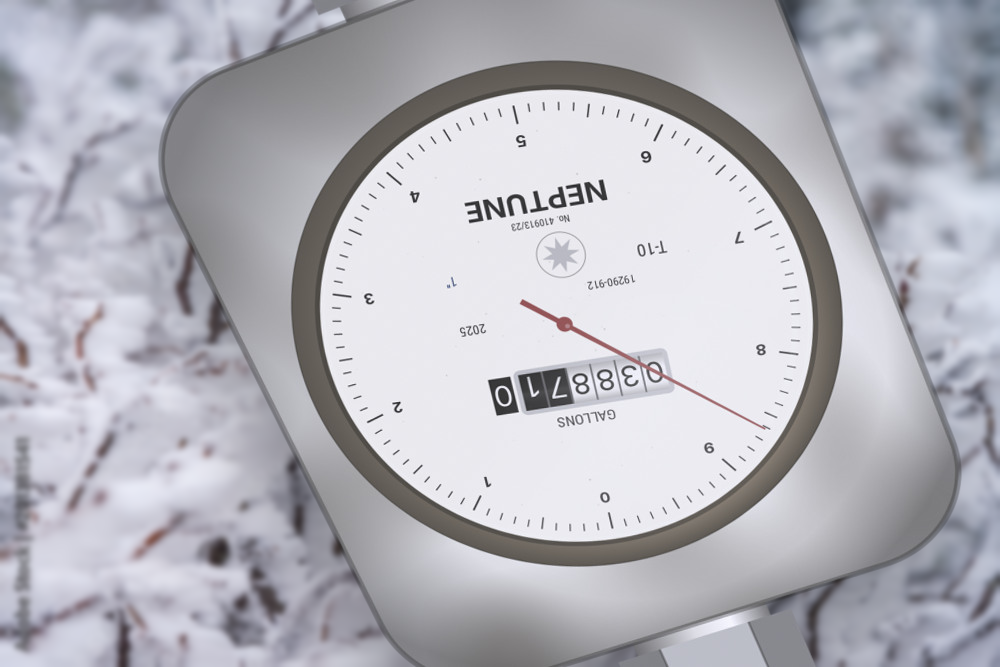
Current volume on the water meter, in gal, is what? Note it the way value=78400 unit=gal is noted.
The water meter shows value=388708.6 unit=gal
